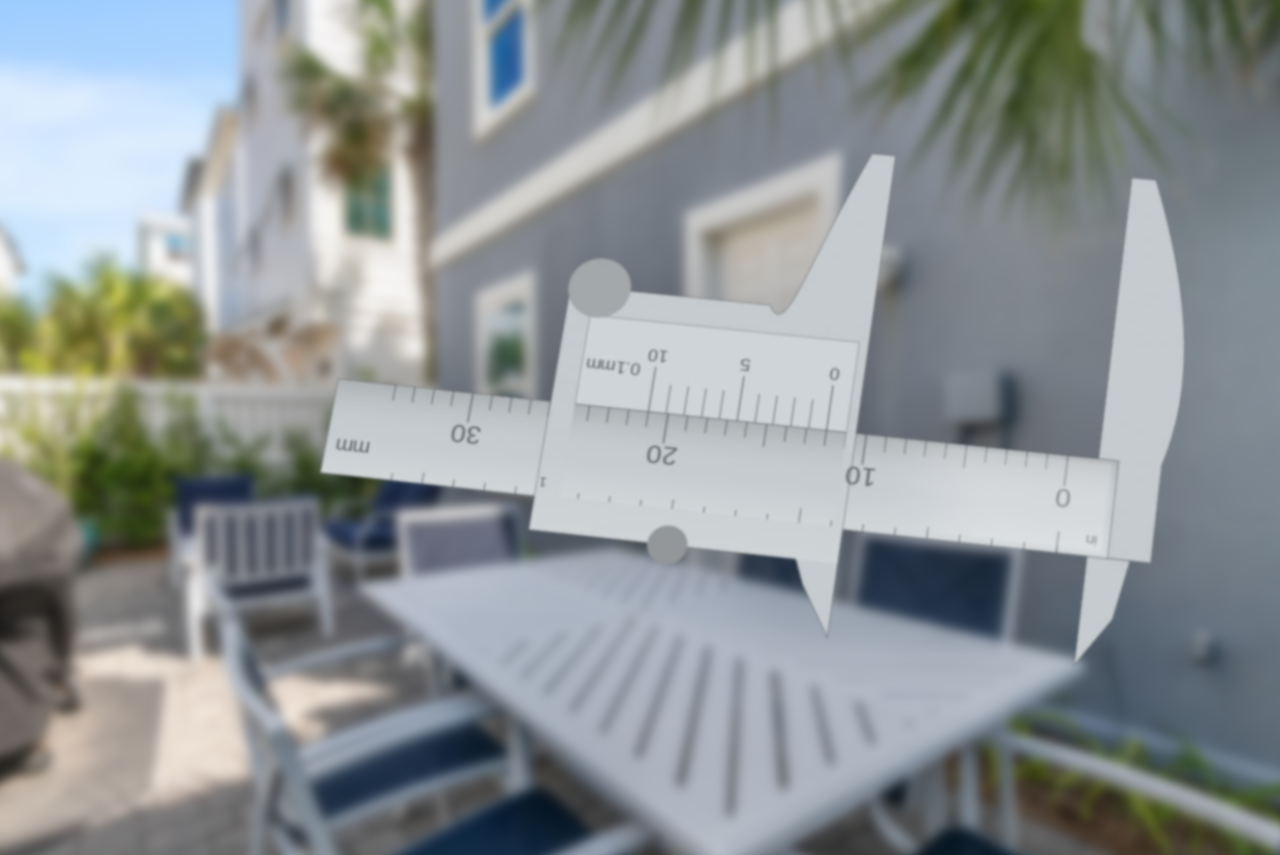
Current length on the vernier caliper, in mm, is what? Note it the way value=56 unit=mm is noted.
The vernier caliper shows value=12.0 unit=mm
